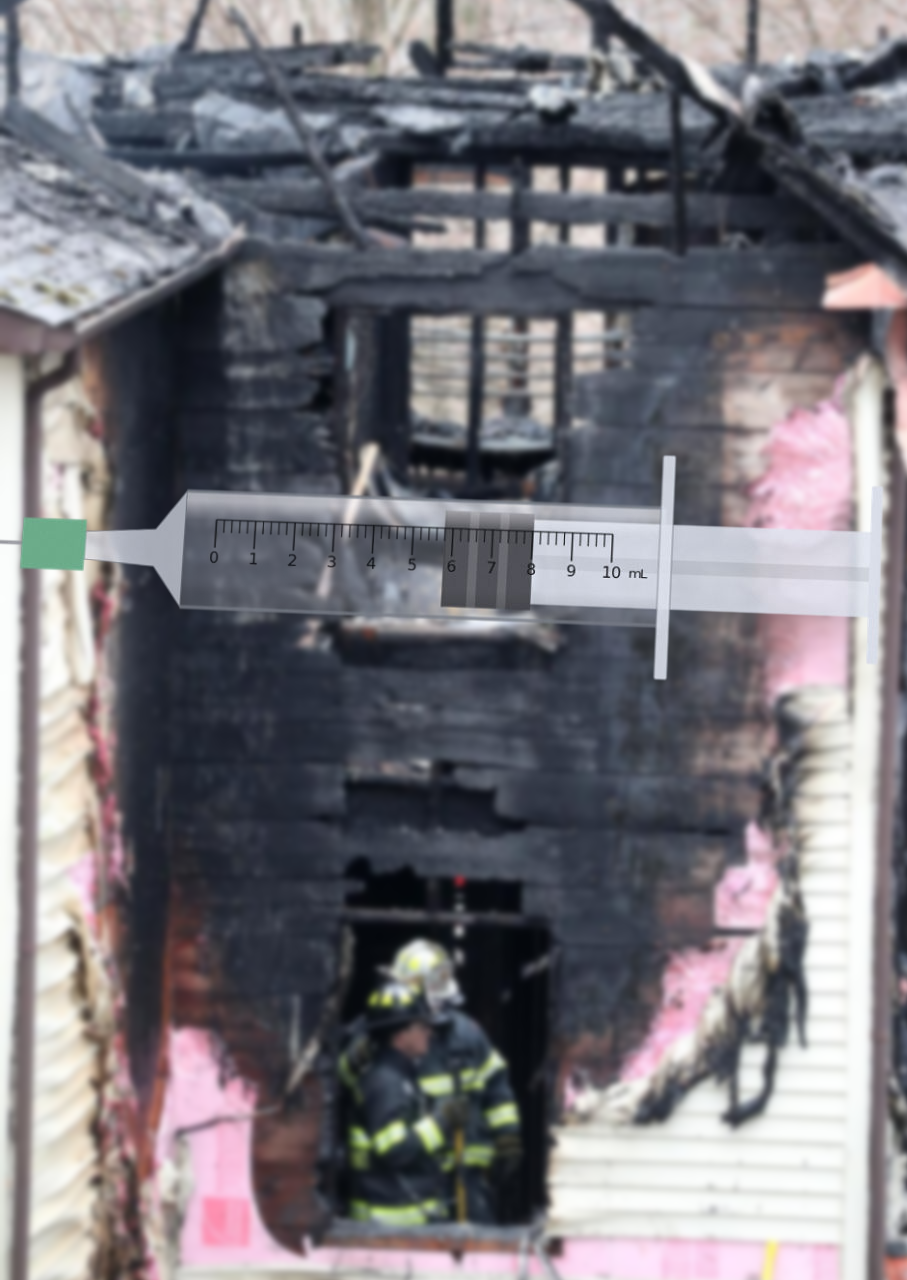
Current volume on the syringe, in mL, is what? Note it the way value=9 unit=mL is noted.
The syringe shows value=5.8 unit=mL
